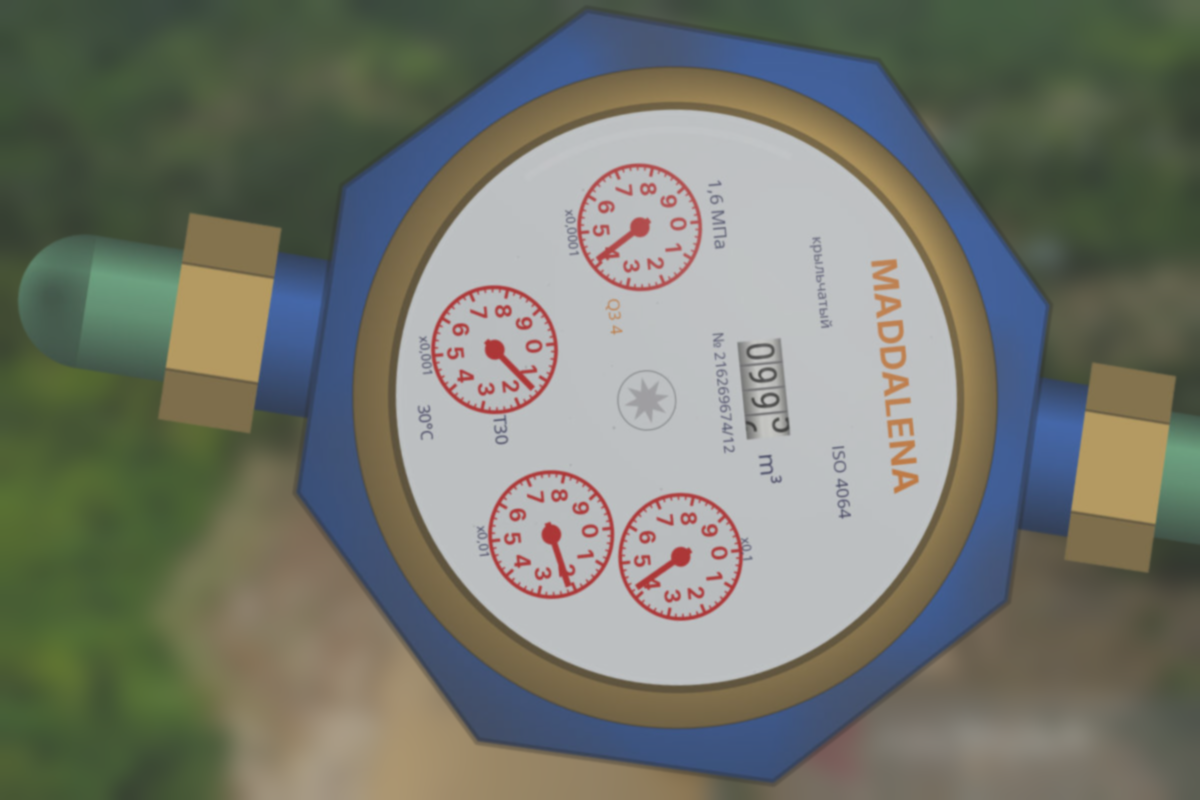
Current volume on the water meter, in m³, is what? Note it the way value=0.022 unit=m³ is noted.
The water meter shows value=995.4214 unit=m³
